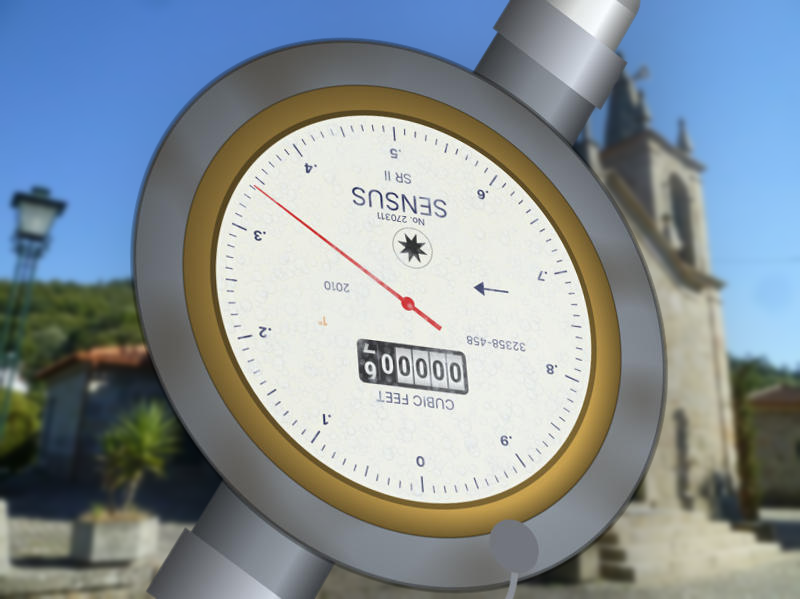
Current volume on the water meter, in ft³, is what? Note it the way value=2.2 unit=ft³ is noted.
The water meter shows value=6.34 unit=ft³
